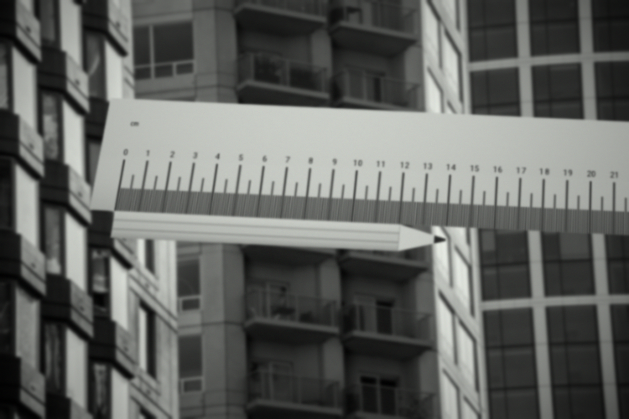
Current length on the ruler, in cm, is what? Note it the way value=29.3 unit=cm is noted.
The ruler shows value=14 unit=cm
